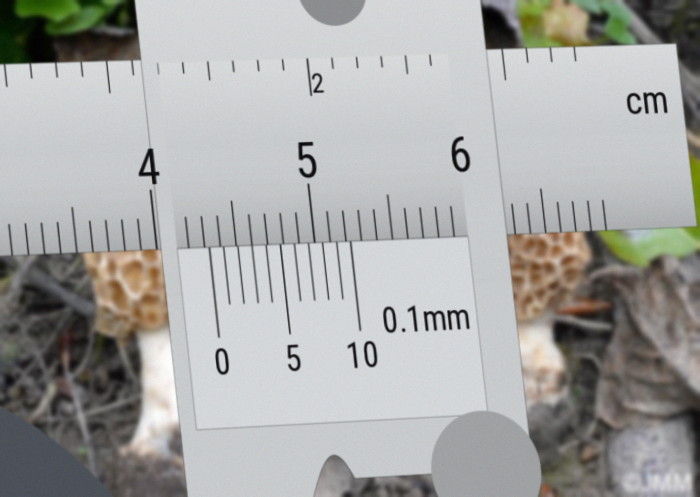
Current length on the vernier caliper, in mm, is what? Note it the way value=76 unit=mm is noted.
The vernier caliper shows value=43.3 unit=mm
